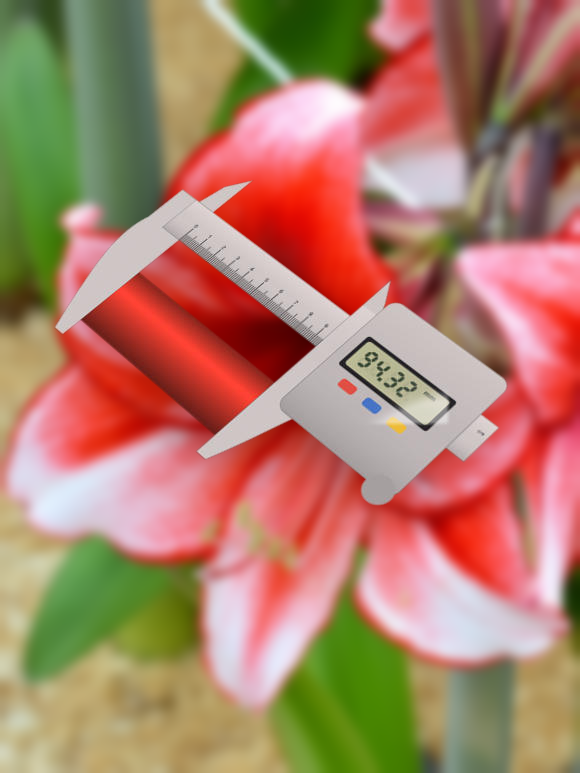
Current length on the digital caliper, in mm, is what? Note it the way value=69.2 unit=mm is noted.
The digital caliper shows value=94.32 unit=mm
